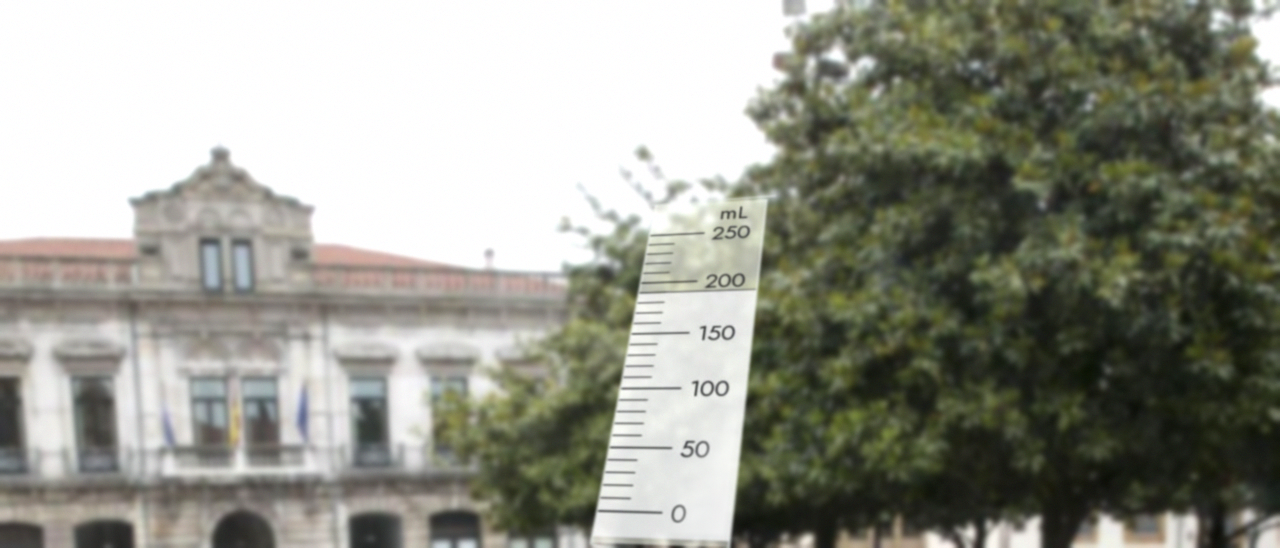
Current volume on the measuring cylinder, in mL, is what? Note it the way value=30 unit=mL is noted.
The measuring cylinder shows value=190 unit=mL
